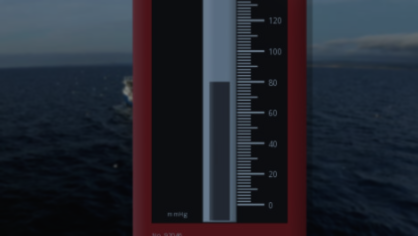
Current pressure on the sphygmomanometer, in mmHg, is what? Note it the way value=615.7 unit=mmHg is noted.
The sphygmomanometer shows value=80 unit=mmHg
